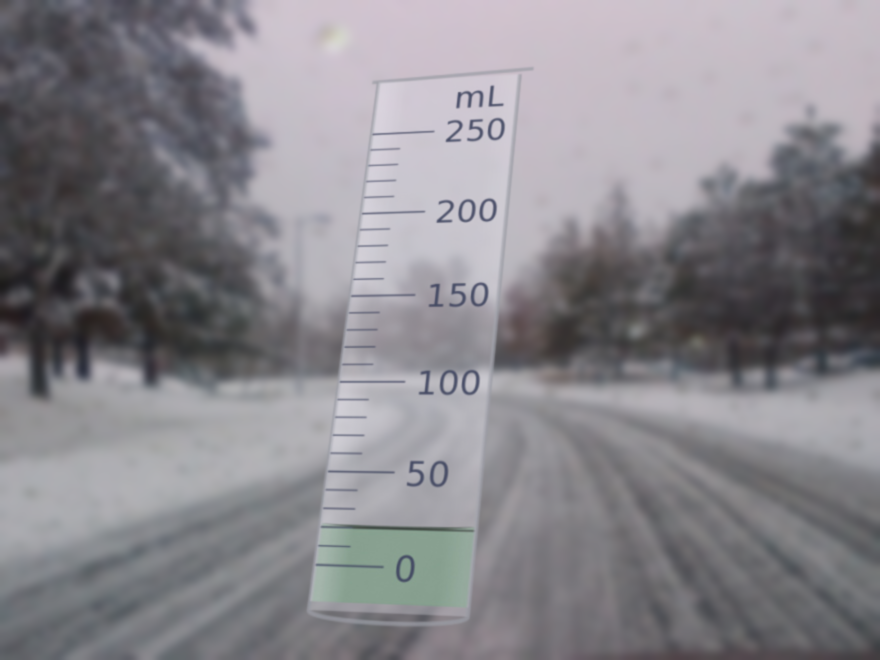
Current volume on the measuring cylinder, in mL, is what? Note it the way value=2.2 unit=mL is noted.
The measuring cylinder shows value=20 unit=mL
